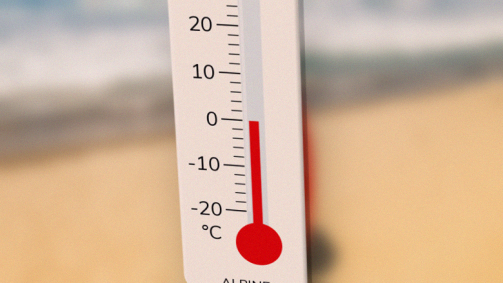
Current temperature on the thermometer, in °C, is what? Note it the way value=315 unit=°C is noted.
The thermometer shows value=0 unit=°C
